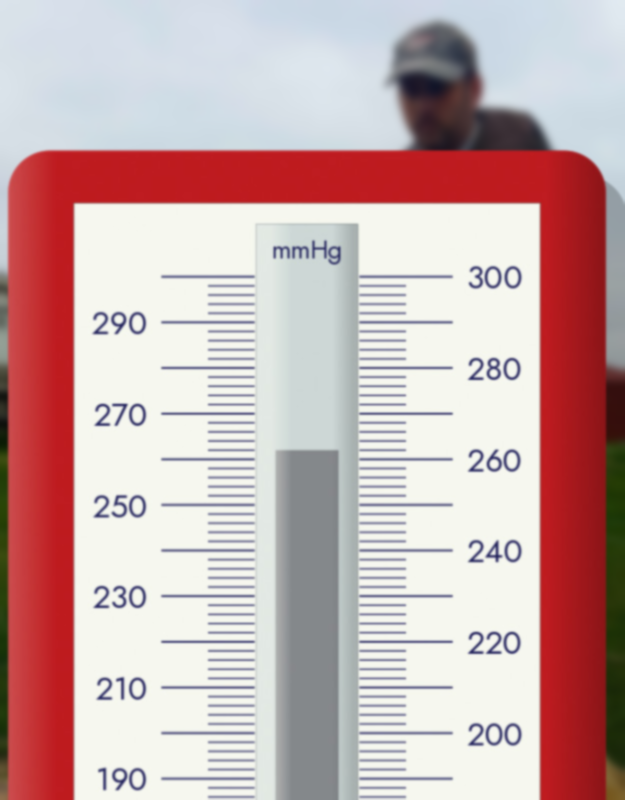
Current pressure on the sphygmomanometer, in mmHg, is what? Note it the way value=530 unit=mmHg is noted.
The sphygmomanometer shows value=262 unit=mmHg
